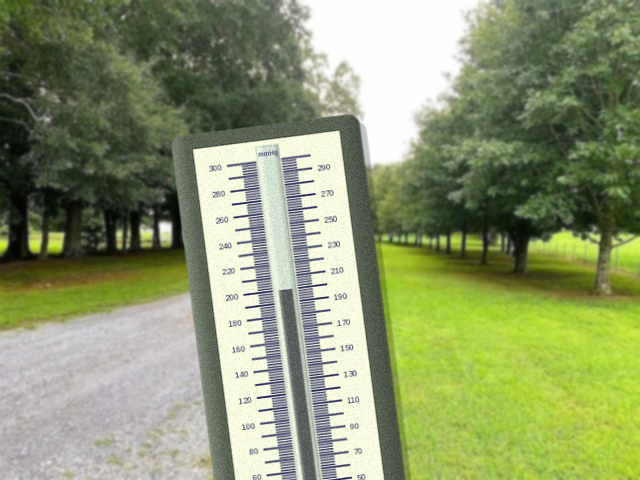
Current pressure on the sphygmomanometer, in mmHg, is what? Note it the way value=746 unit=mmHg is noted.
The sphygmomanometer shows value=200 unit=mmHg
